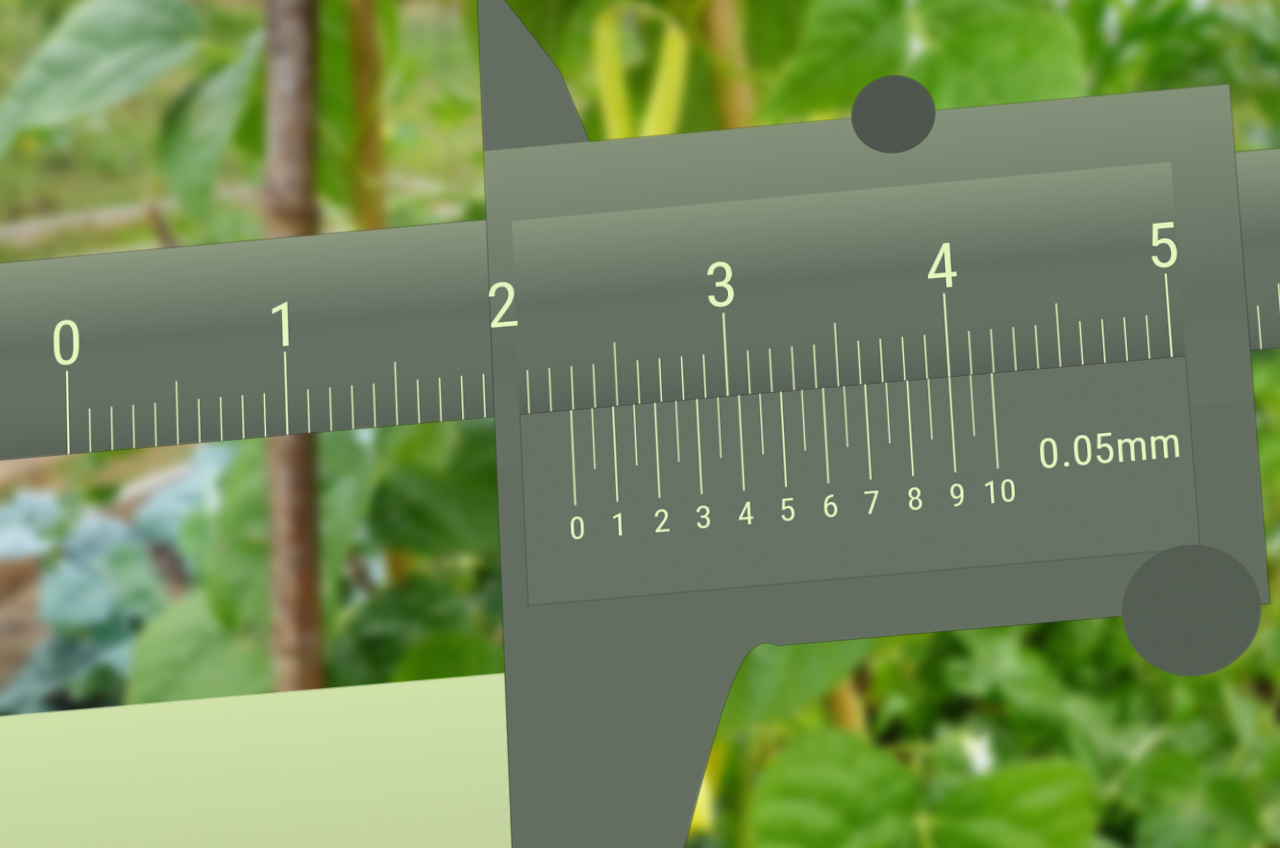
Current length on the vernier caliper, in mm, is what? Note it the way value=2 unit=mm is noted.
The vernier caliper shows value=22.9 unit=mm
